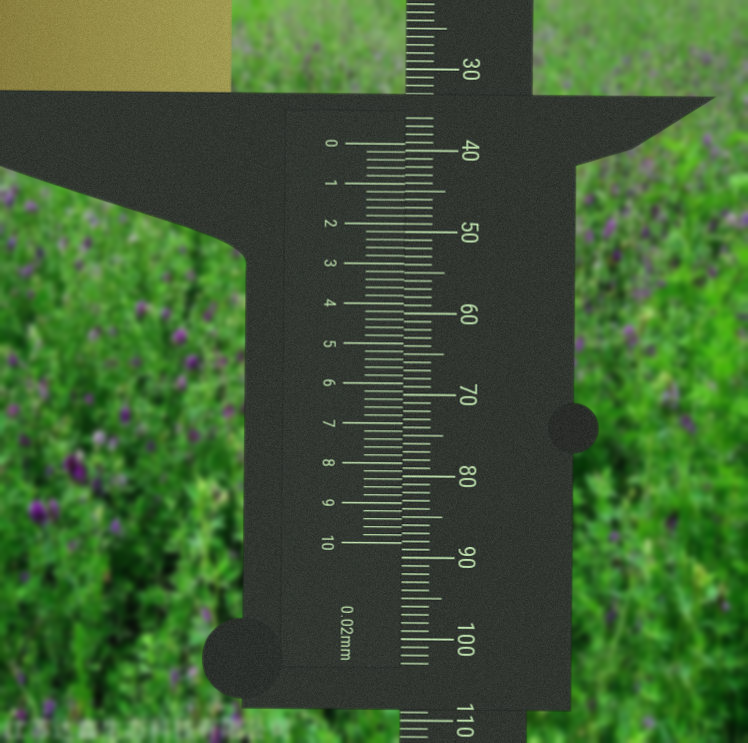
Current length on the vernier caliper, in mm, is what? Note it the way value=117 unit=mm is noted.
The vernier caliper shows value=39.2 unit=mm
